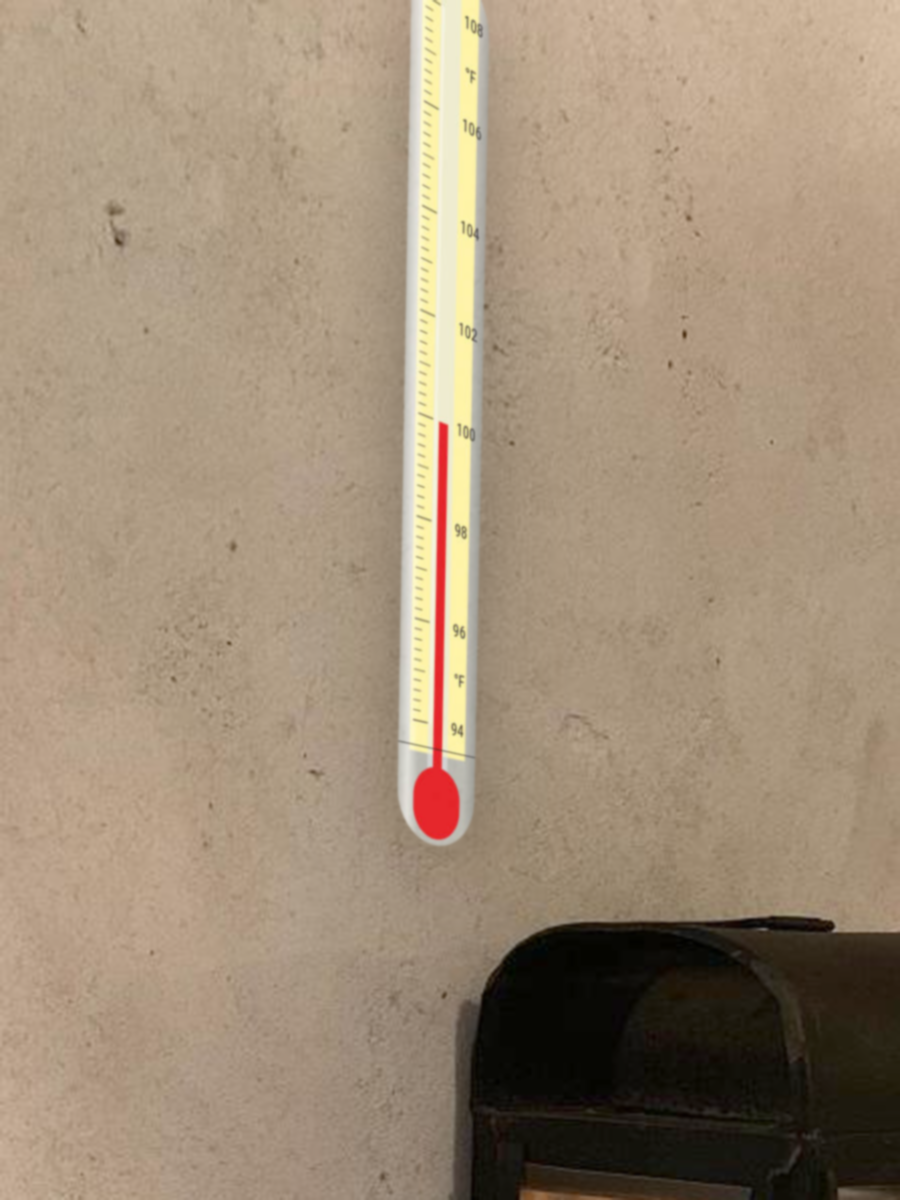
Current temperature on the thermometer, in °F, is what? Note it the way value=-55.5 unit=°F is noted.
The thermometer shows value=100 unit=°F
